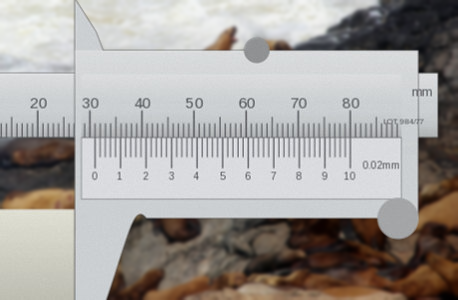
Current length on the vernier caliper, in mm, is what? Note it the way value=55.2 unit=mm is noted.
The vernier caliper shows value=31.0 unit=mm
